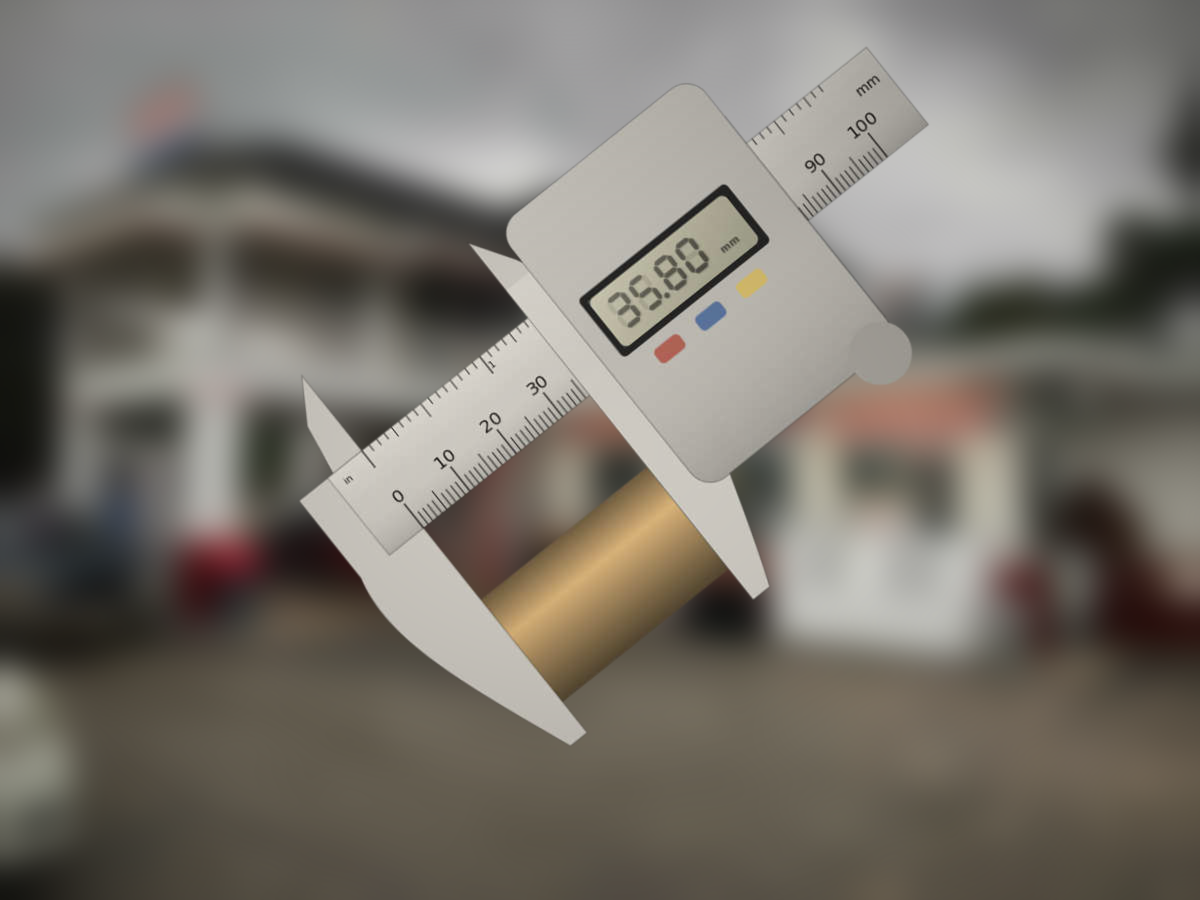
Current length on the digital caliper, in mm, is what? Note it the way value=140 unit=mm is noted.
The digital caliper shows value=35.80 unit=mm
